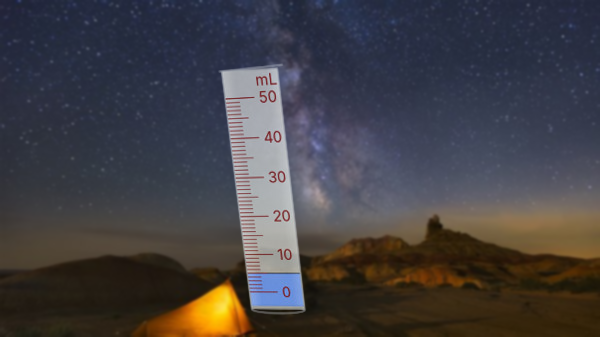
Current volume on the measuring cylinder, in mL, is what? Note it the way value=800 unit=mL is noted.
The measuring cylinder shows value=5 unit=mL
